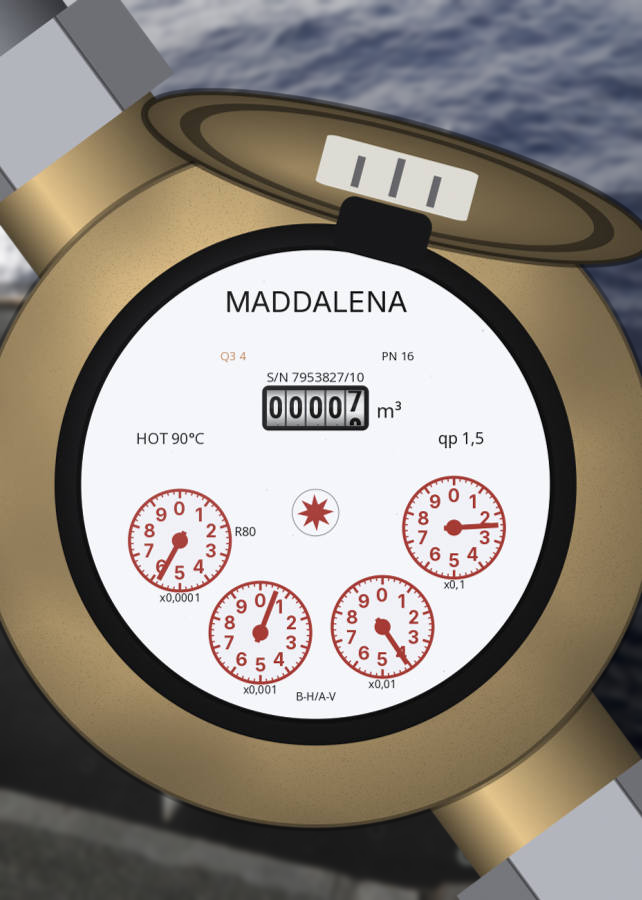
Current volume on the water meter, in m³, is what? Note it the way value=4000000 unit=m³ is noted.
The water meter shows value=7.2405 unit=m³
